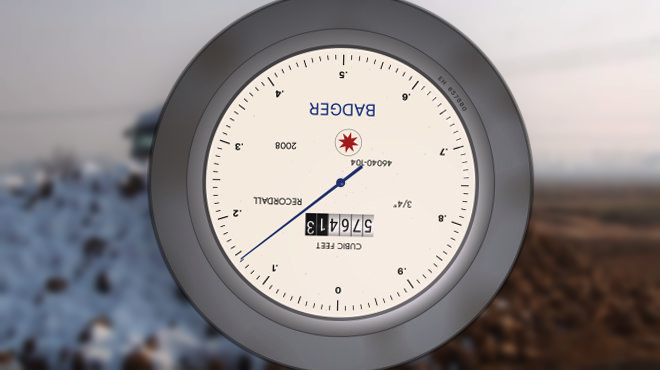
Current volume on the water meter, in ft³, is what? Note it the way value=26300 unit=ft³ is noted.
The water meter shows value=576413.14 unit=ft³
